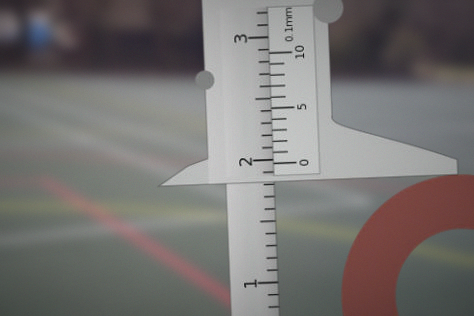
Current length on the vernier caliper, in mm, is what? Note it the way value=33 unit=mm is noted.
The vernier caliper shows value=19.7 unit=mm
